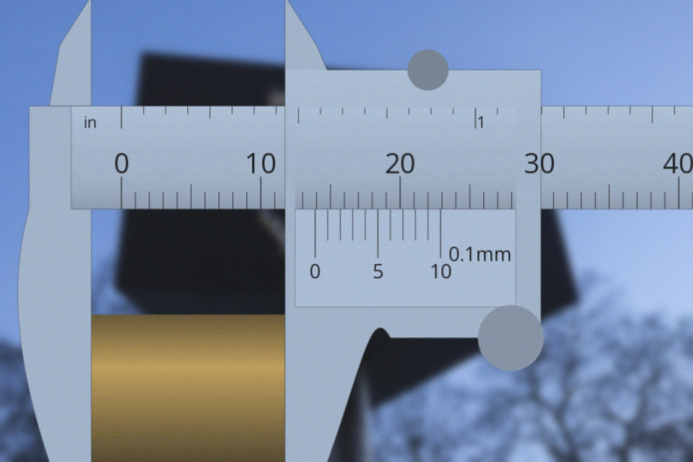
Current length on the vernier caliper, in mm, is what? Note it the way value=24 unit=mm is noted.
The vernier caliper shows value=13.9 unit=mm
